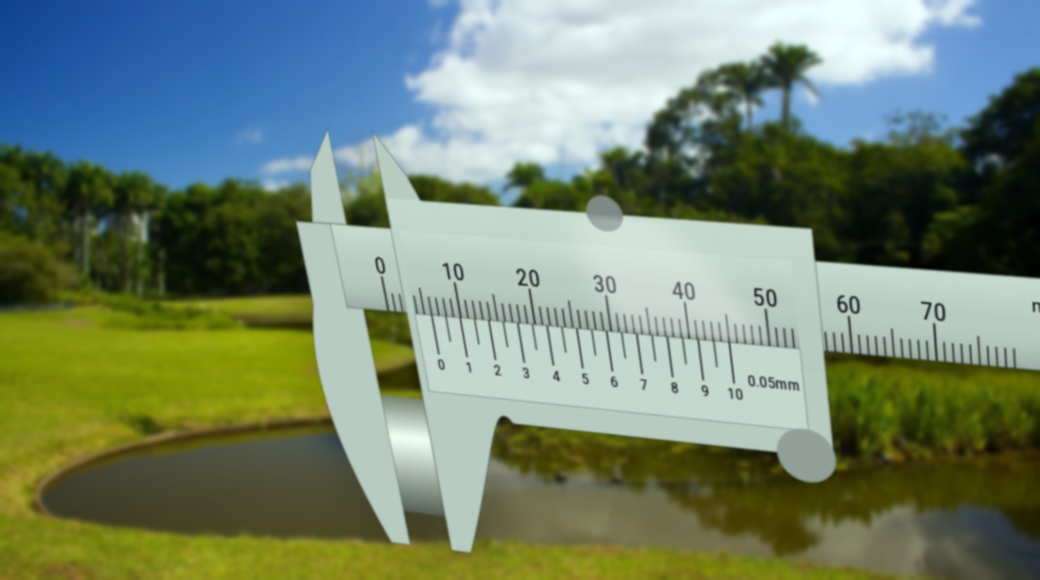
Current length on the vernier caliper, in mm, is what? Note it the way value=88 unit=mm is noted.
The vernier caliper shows value=6.0 unit=mm
